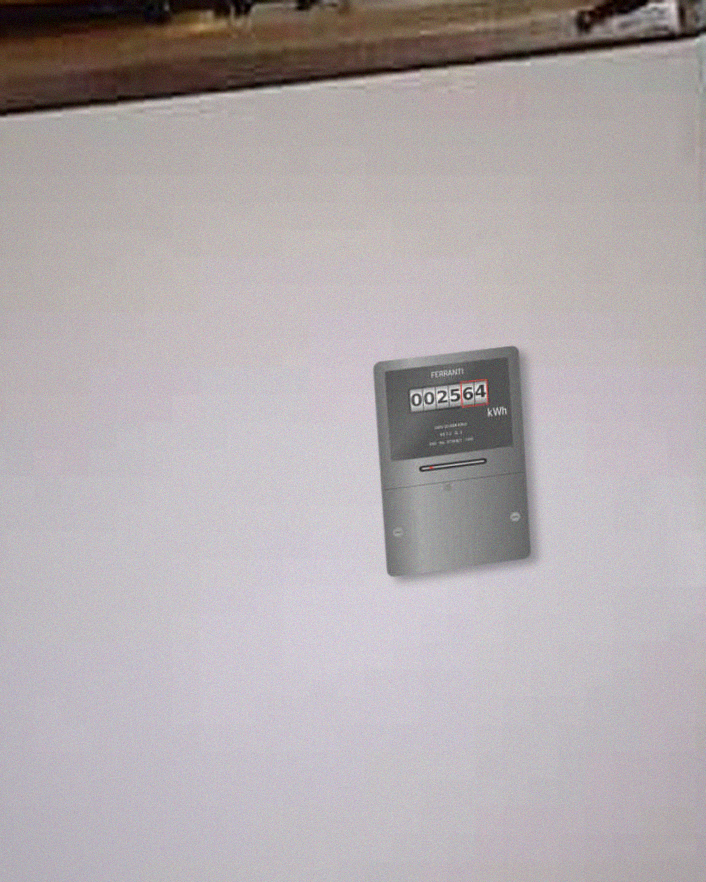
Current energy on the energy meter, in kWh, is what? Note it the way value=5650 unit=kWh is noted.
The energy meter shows value=25.64 unit=kWh
